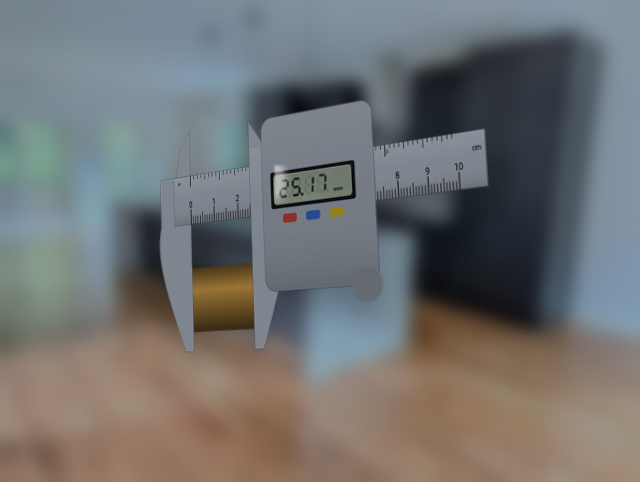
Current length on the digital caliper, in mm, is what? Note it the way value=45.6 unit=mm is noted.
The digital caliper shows value=25.17 unit=mm
